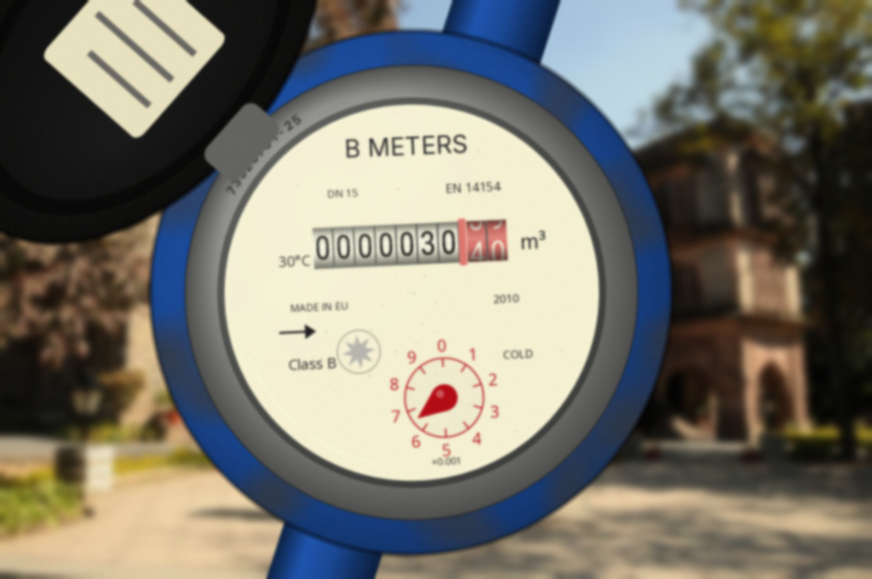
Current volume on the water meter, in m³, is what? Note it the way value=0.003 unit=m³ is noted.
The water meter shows value=30.396 unit=m³
